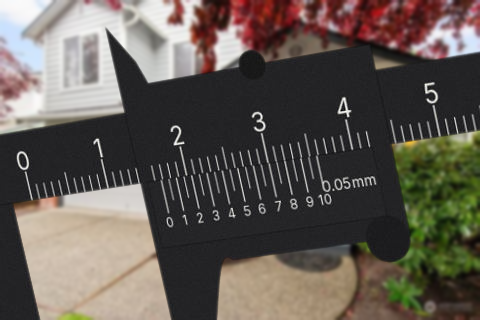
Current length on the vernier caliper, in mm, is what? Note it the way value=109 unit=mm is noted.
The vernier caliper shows value=16.8 unit=mm
